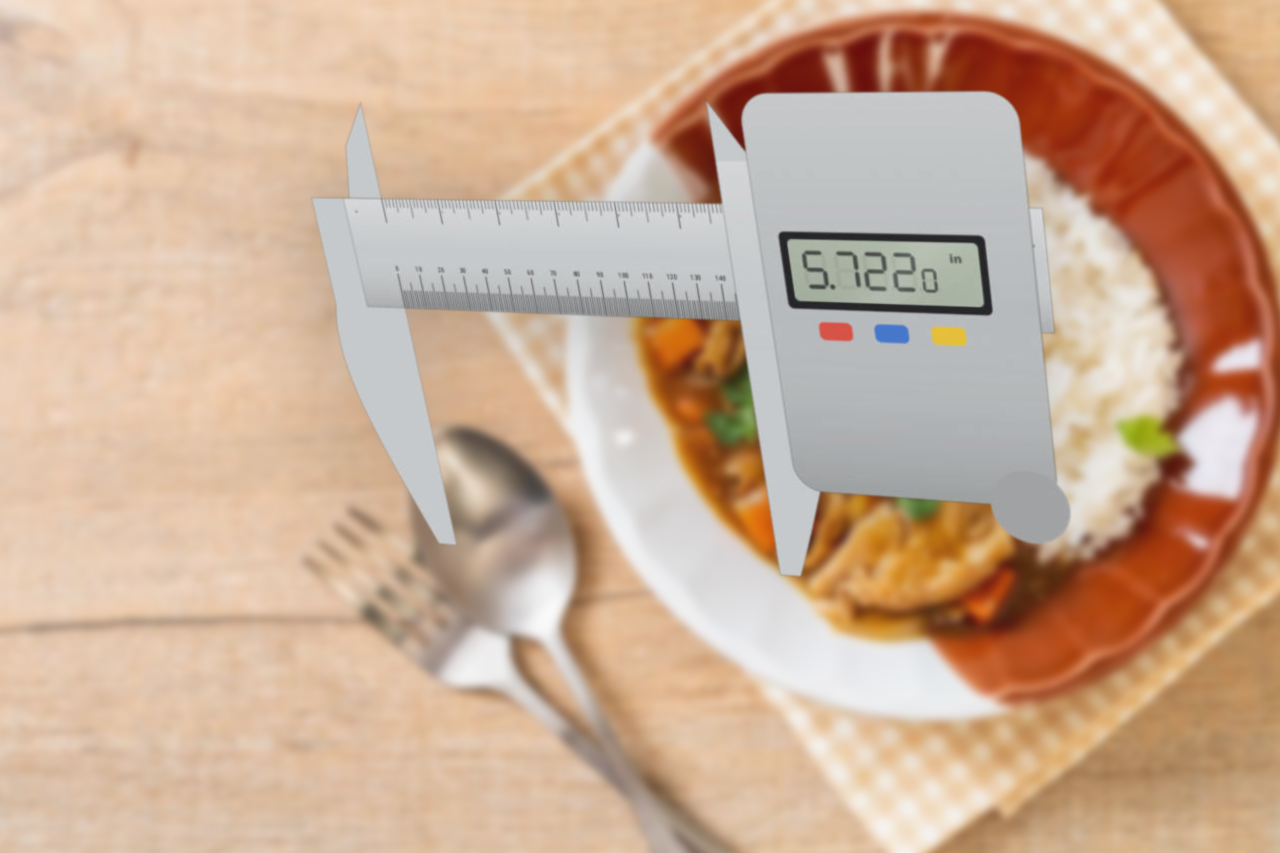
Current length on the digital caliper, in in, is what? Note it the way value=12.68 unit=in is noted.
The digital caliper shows value=5.7220 unit=in
